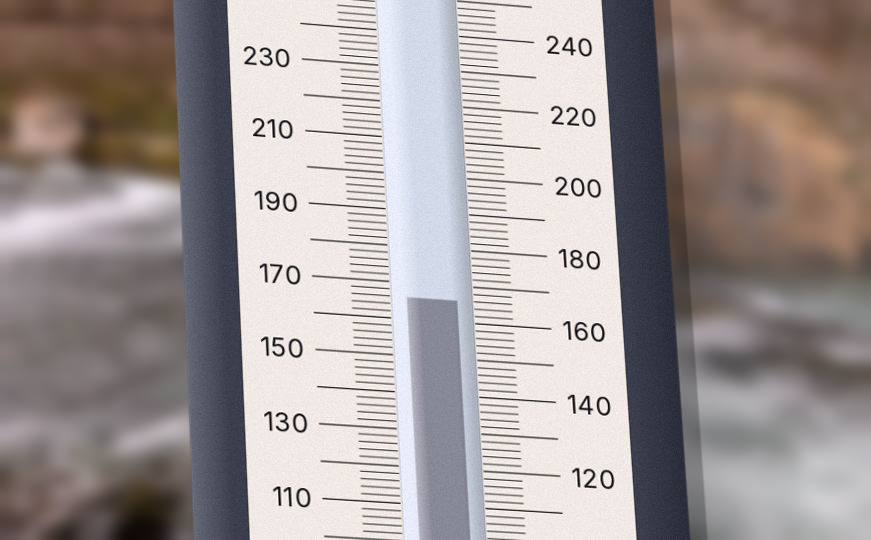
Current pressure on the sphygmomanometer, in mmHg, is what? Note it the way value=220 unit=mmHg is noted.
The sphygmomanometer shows value=166 unit=mmHg
